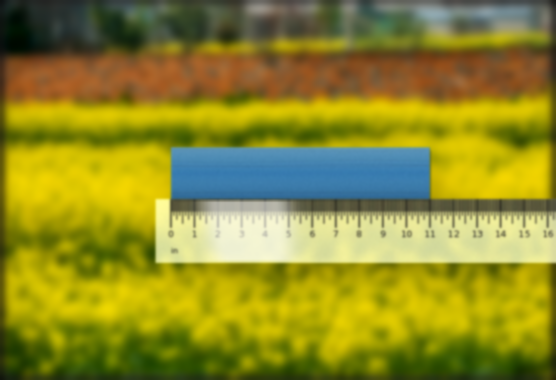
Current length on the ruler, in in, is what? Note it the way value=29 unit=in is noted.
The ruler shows value=11 unit=in
